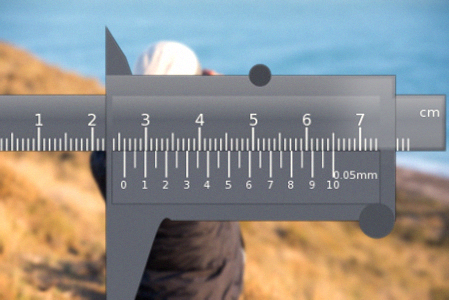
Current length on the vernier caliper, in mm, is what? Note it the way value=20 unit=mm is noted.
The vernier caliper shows value=26.0 unit=mm
